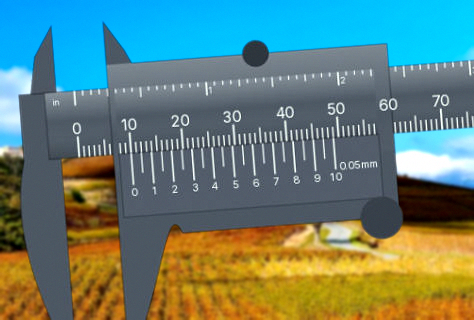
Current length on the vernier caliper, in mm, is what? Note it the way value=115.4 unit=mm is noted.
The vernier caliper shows value=10.0 unit=mm
